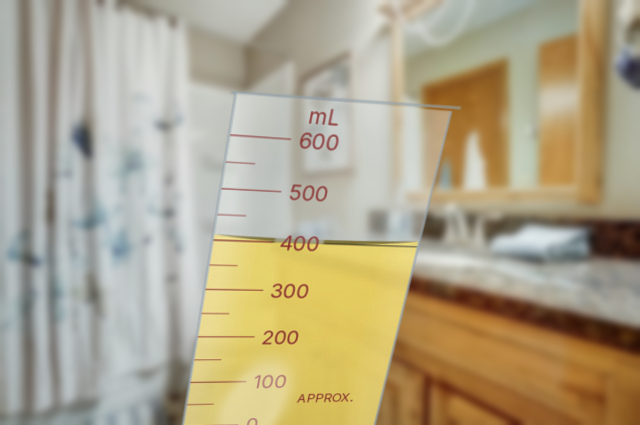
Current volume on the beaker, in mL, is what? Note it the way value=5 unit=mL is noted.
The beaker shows value=400 unit=mL
